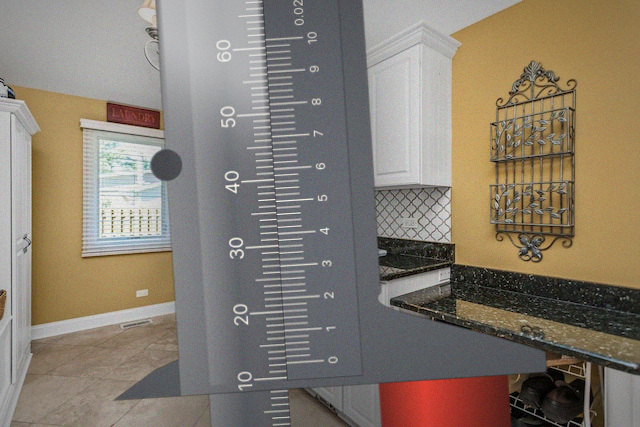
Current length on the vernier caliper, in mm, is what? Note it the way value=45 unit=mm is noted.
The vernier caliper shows value=12.2 unit=mm
